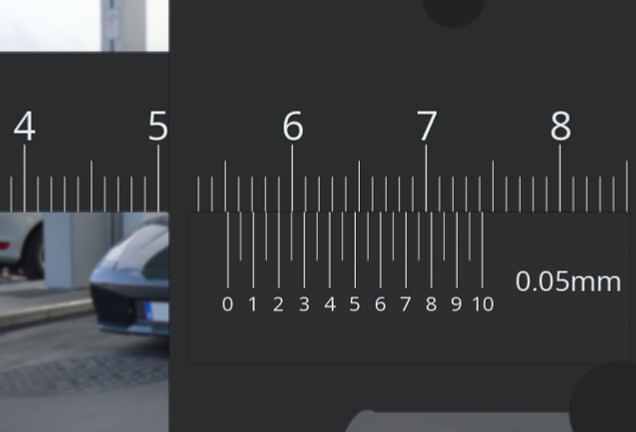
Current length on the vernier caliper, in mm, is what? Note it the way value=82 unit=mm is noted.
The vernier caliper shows value=55.2 unit=mm
